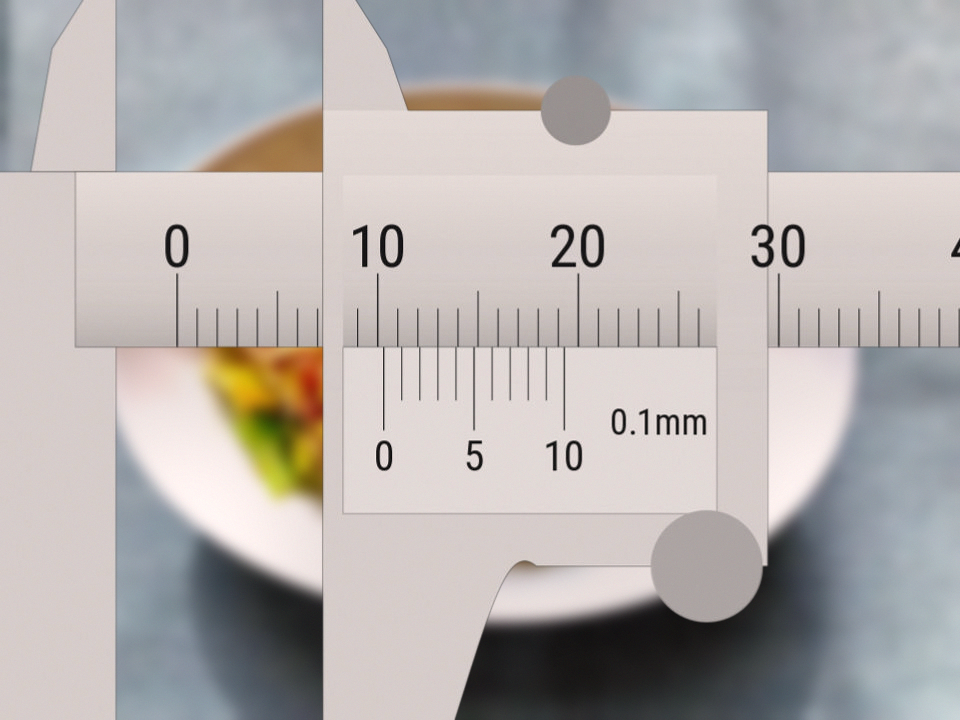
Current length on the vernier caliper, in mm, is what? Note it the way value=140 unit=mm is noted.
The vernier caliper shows value=10.3 unit=mm
